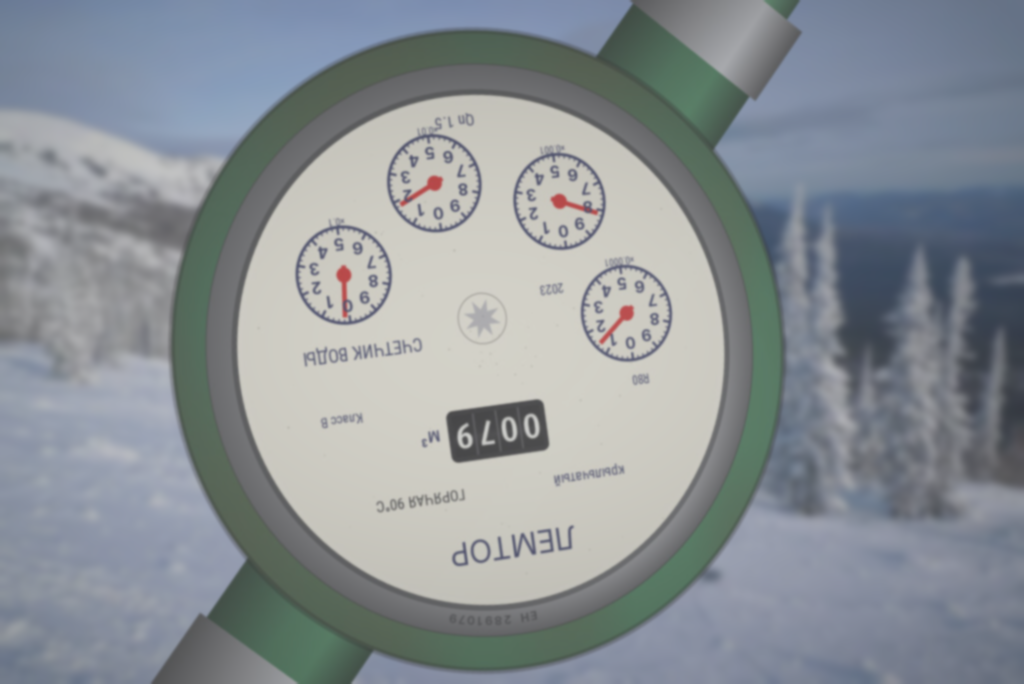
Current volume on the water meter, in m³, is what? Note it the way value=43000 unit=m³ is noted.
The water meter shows value=79.0181 unit=m³
